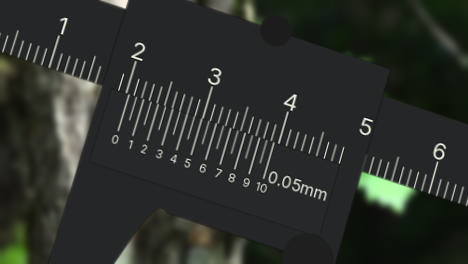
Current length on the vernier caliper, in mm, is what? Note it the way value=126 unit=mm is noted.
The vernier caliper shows value=20.4 unit=mm
